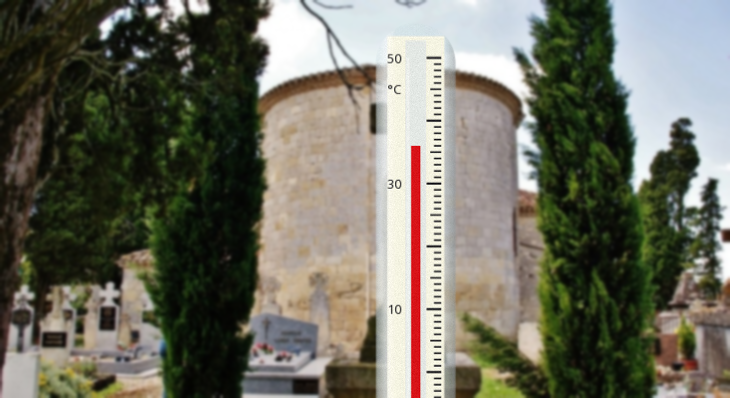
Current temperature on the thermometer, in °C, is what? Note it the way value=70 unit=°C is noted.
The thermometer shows value=36 unit=°C
